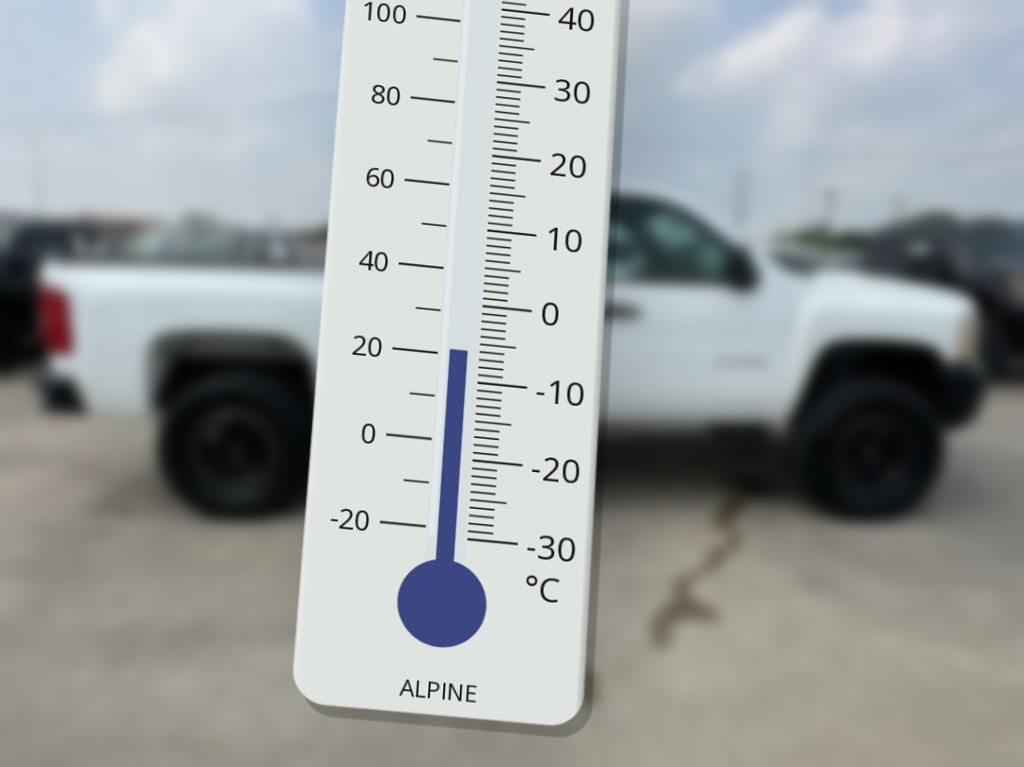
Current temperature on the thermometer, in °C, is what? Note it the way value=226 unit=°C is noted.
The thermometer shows value=-6 unit=°C
